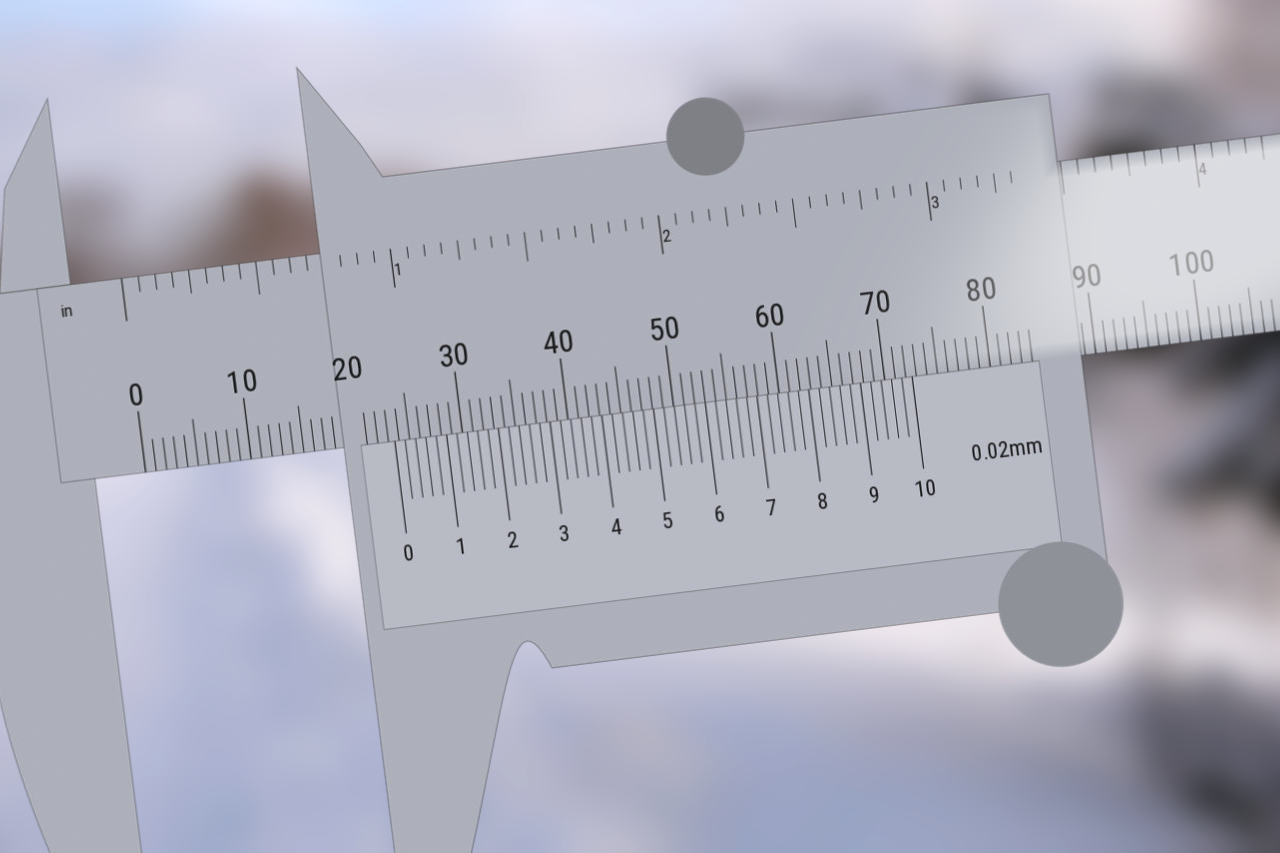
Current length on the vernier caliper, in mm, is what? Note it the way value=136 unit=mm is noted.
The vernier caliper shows value=23.6 unit=mm
